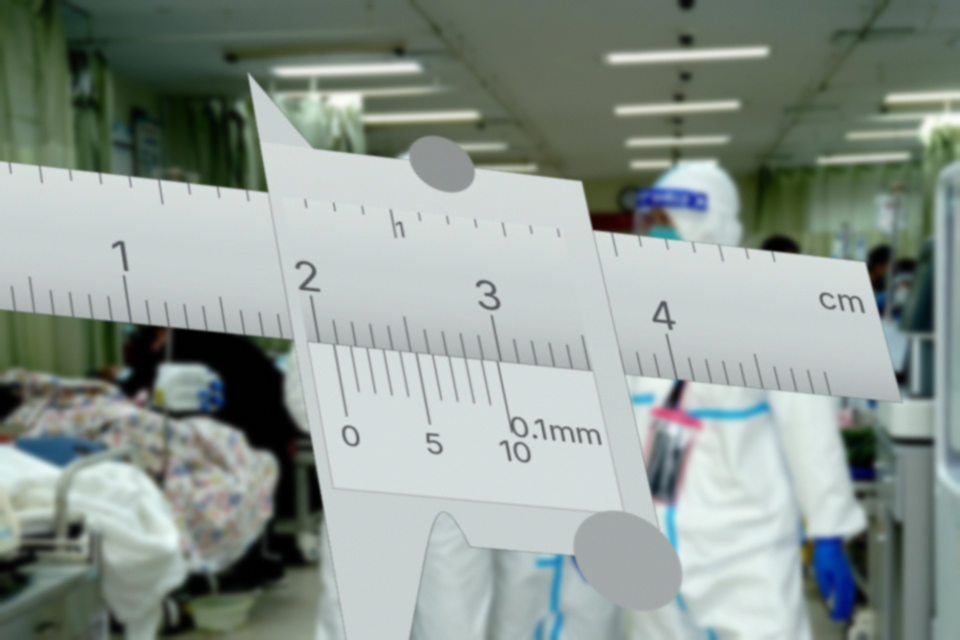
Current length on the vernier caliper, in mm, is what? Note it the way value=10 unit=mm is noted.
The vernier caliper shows value=20.8 unit=mm
